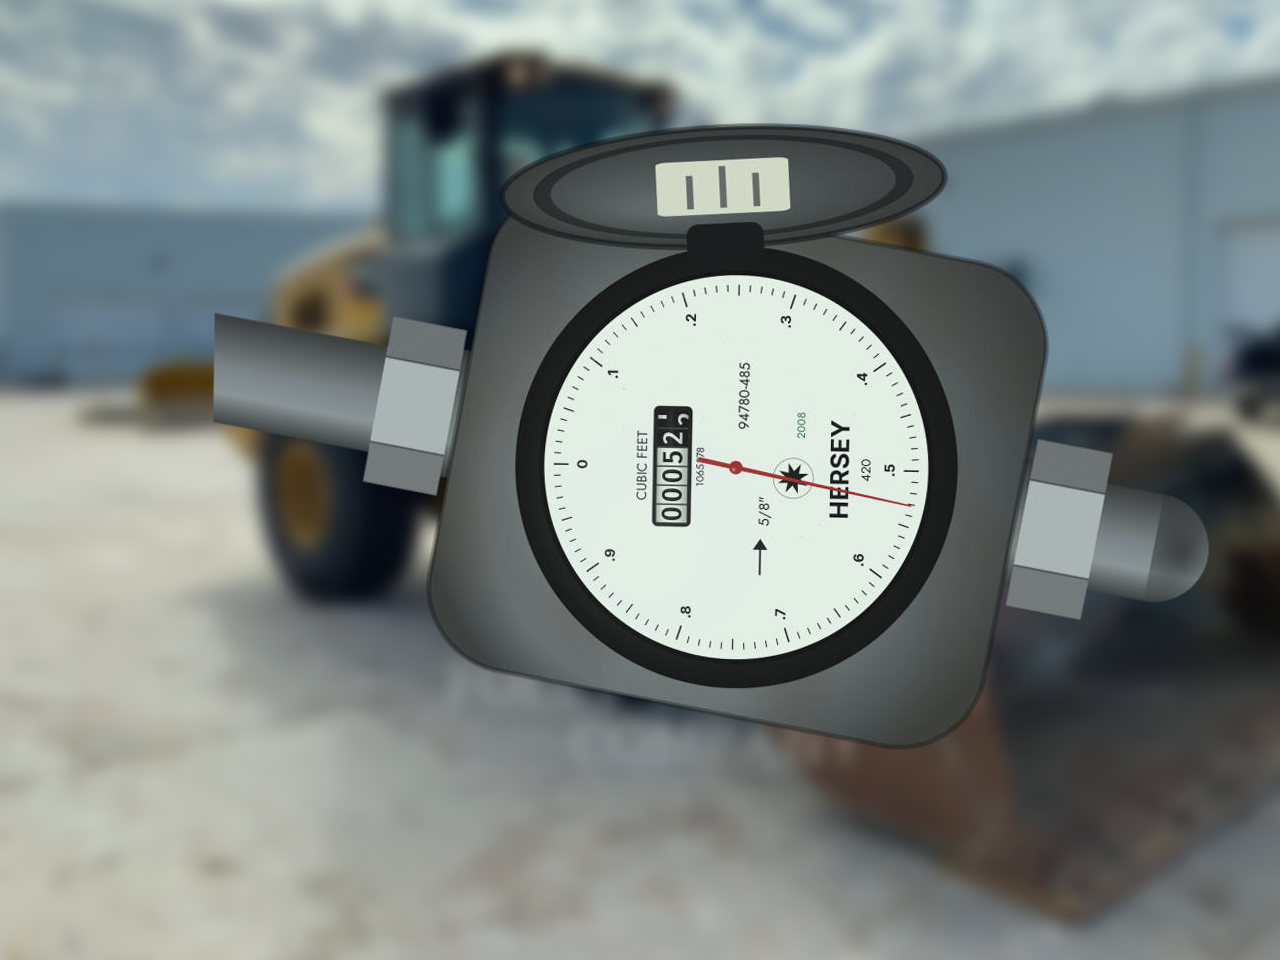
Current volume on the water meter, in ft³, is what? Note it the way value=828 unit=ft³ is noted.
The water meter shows value=521.53 unit=ft³
